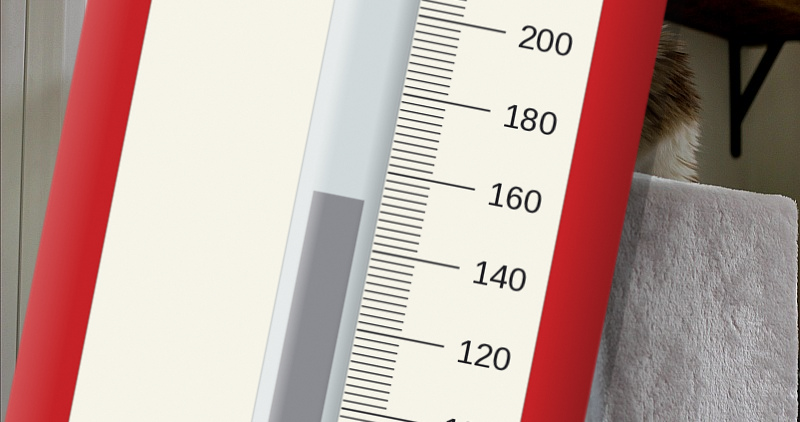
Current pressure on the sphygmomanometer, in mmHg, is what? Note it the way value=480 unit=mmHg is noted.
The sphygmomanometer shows value=152 unit=mmHg
